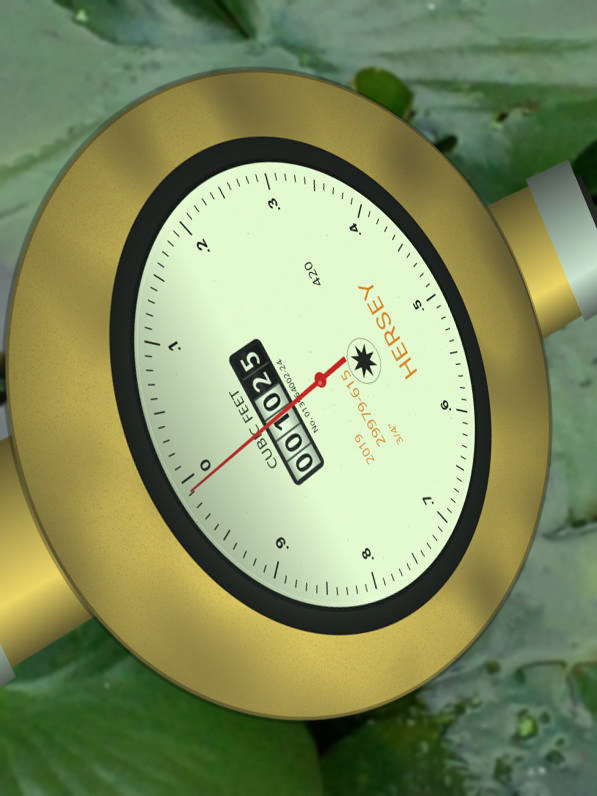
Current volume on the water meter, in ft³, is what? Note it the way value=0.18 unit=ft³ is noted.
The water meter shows value=1024.99 unit=ft³
